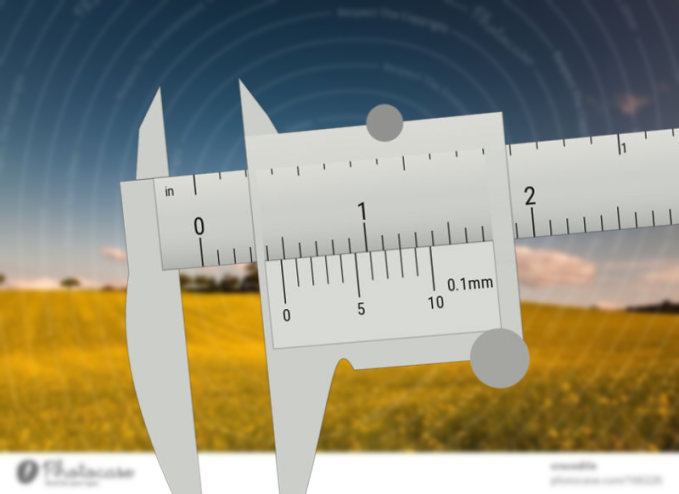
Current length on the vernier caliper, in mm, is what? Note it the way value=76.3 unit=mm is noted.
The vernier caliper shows value=4.8 unit=mm
